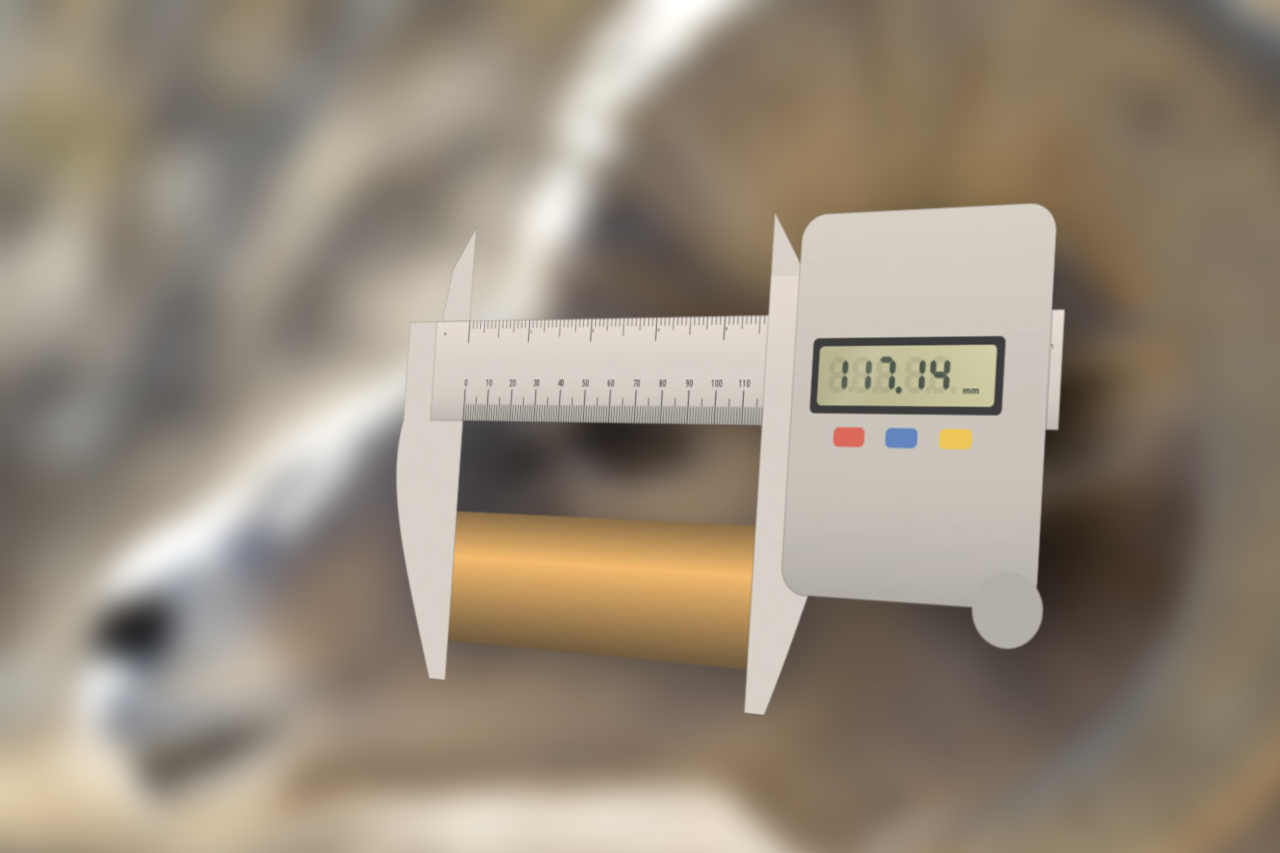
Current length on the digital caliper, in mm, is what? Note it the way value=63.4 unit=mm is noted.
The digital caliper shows value=117.14 unit=mm
